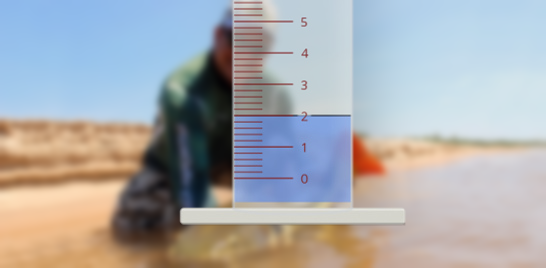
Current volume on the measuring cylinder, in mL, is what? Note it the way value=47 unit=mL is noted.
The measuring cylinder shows value=2 unit=mL
